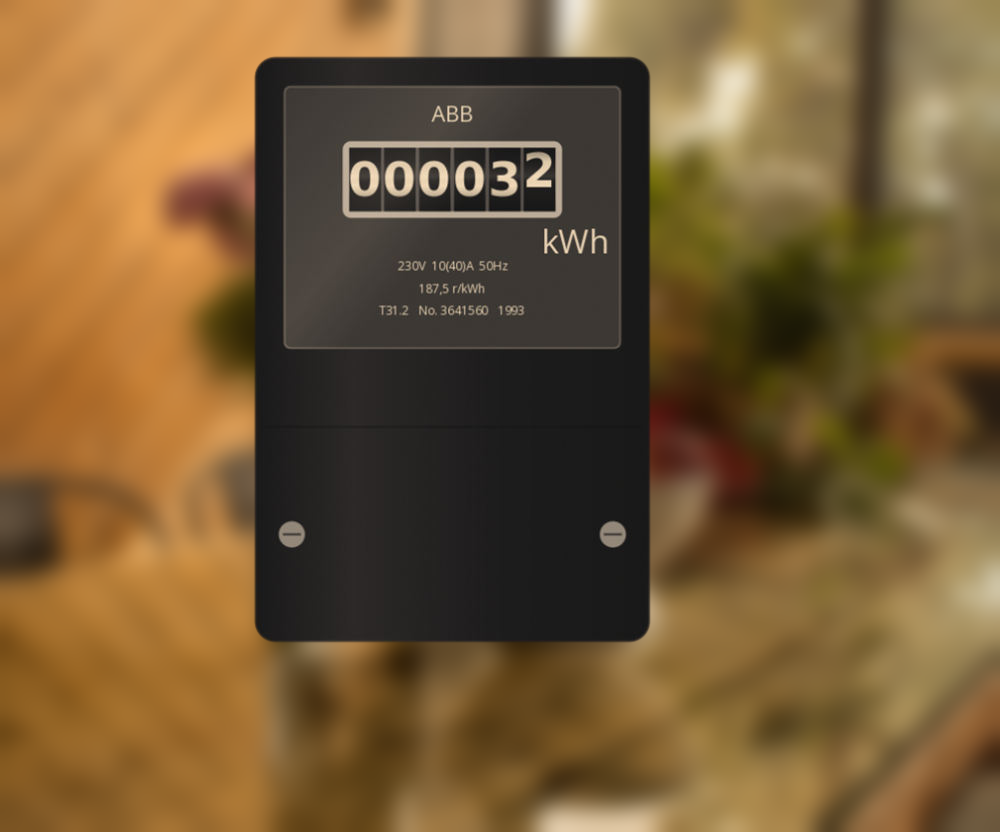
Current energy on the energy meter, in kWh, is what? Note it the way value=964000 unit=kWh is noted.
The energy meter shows value=32 unit=kWh
